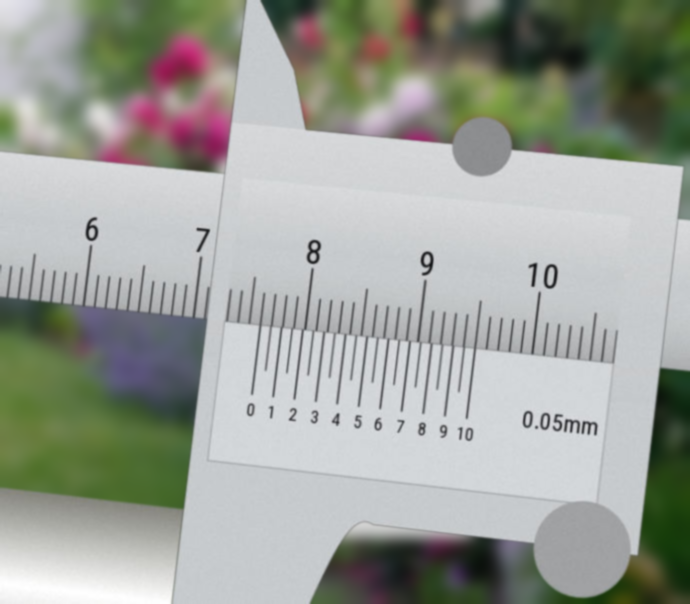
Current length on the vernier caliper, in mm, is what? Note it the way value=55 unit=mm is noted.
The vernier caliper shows value=76.0 unit=mm
